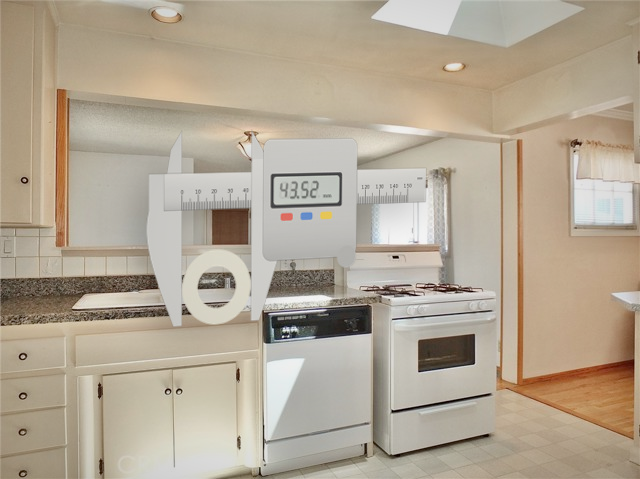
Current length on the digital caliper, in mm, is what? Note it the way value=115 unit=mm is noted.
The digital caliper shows value=43.52 unit=mm
